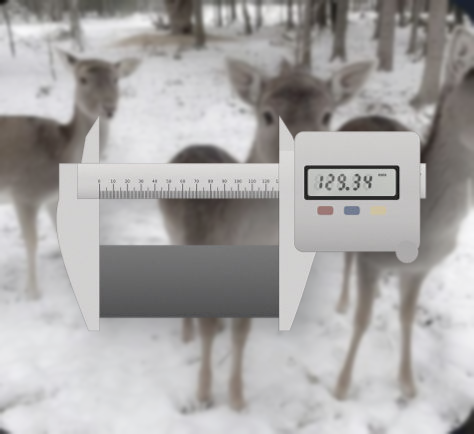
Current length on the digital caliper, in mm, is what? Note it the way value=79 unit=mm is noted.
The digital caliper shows value=129.34 unit=mm
